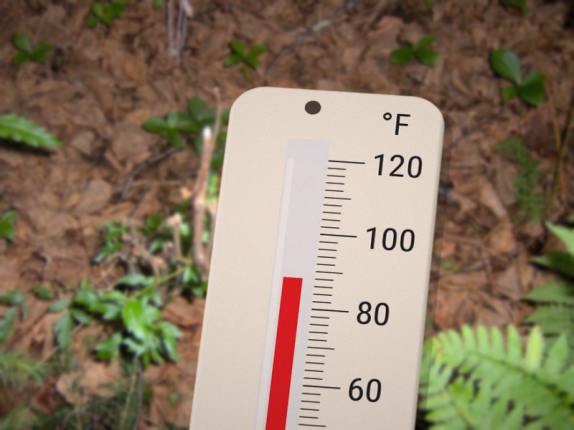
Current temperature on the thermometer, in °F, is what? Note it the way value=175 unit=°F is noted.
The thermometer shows value=88 unit=°F
